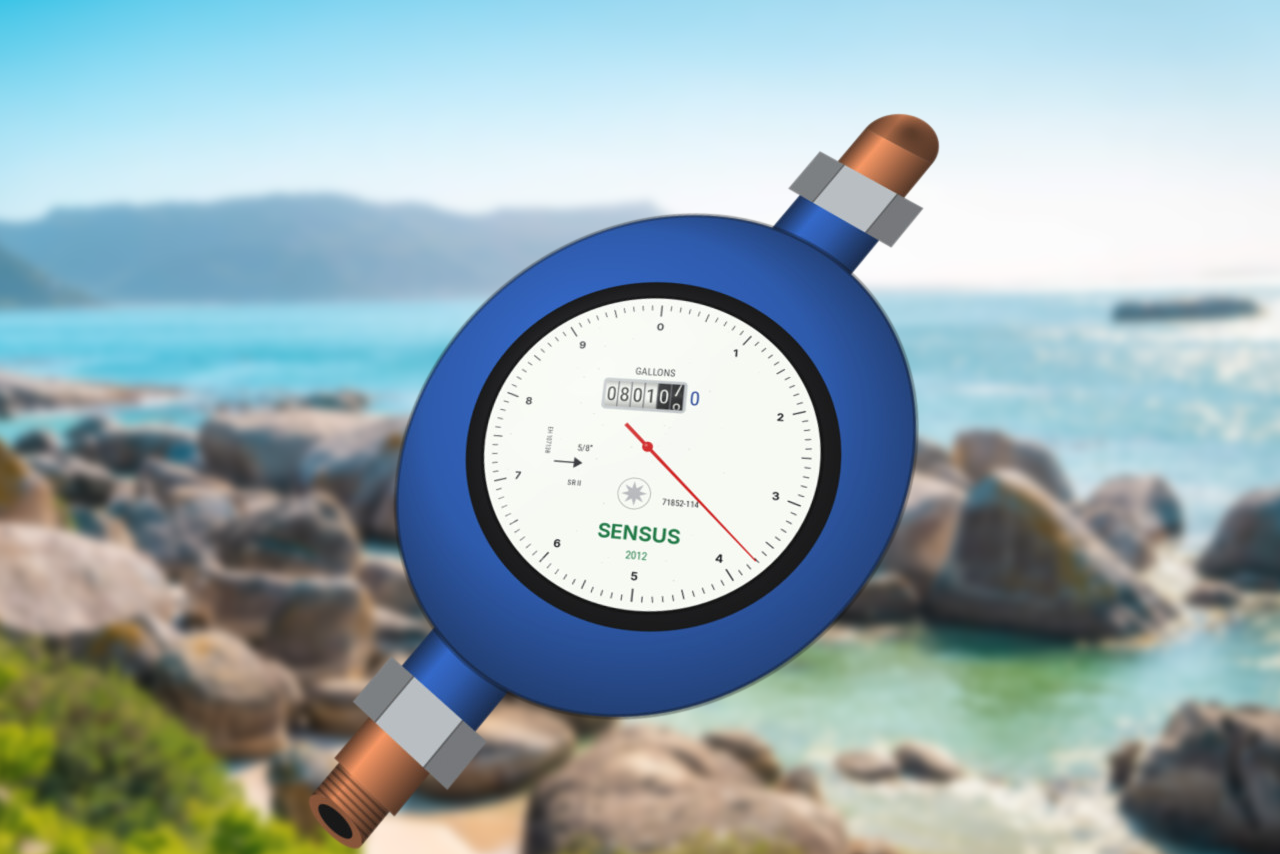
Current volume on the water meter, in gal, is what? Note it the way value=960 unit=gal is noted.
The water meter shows value=801073.7 unit=gal
